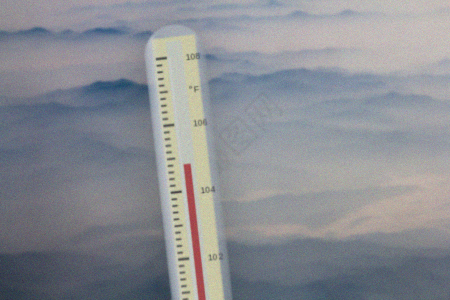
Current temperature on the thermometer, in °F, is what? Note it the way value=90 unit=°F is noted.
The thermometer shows value=104.8 unit=°F
